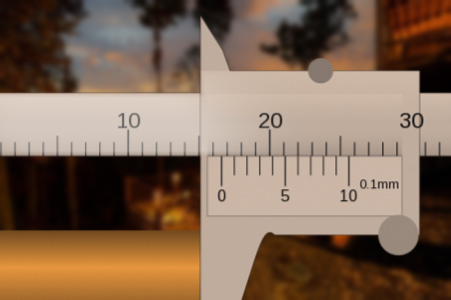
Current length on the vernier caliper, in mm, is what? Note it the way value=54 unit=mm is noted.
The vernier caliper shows value=16.6 unit=mm
